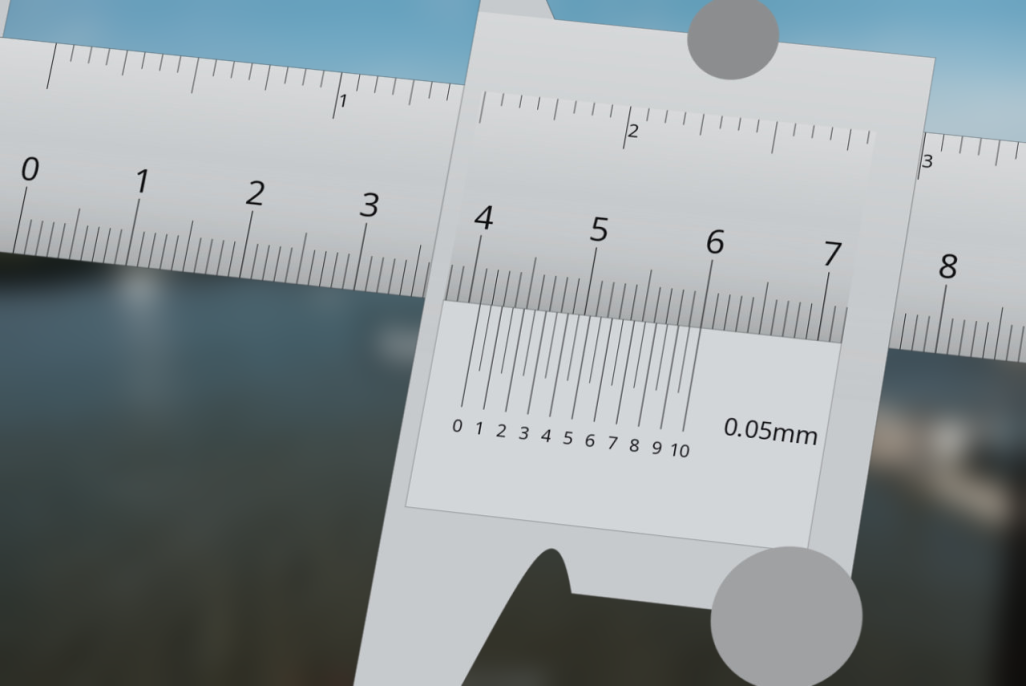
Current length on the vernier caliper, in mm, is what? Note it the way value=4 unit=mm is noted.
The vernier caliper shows value=41.0 unit=mm
